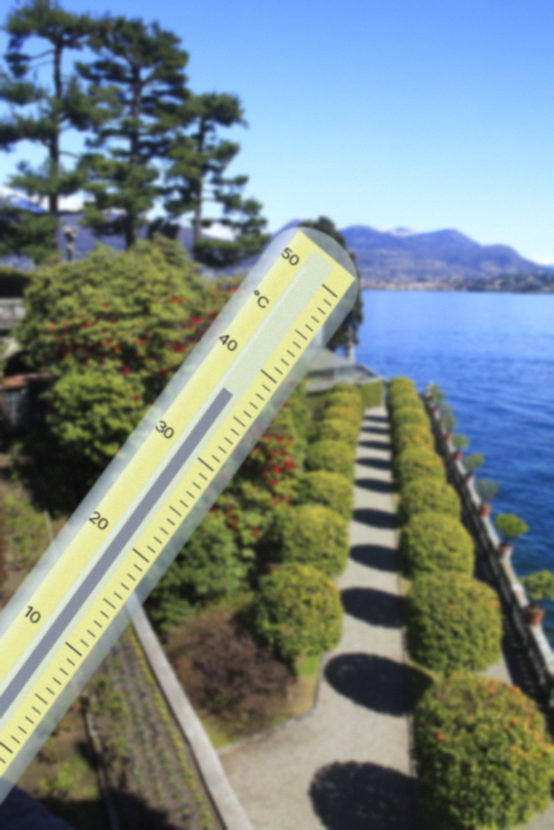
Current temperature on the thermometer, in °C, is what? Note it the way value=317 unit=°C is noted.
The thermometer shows value=36.5 unit=°C
